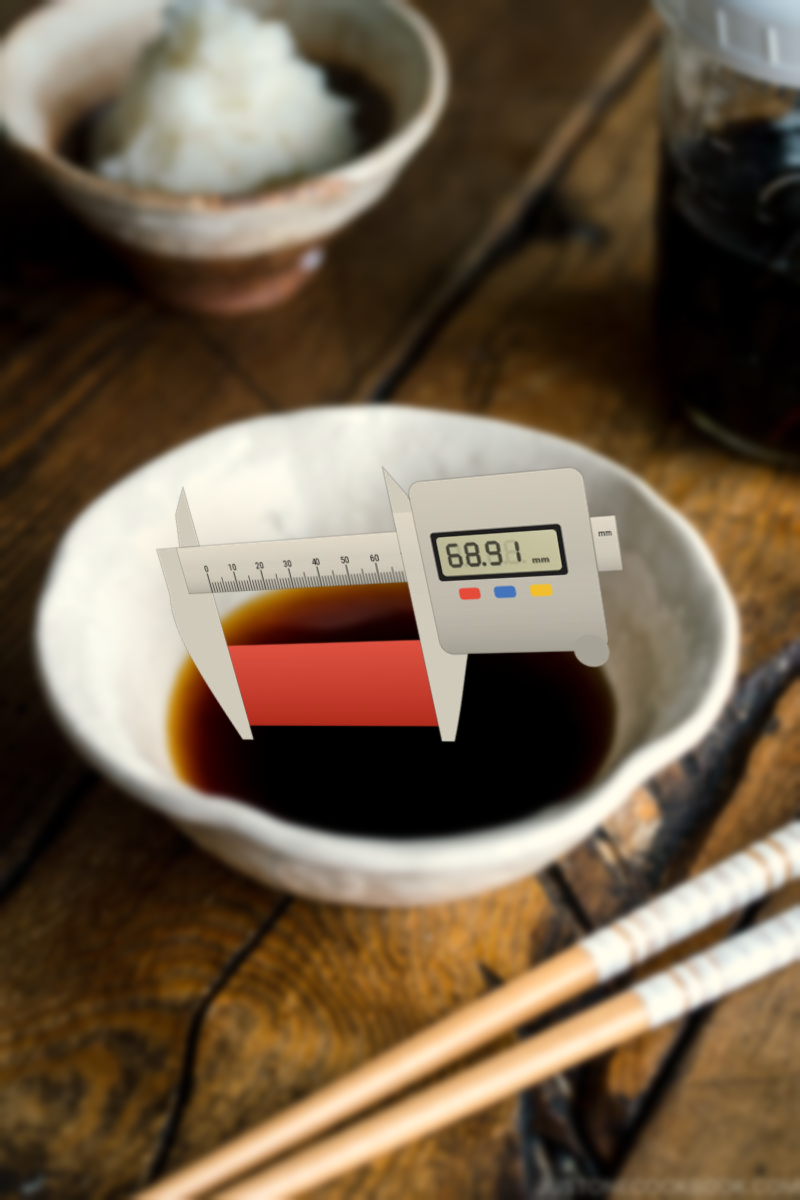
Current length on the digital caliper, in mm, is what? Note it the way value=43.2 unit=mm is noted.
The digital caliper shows value=68.91 unit=mm
